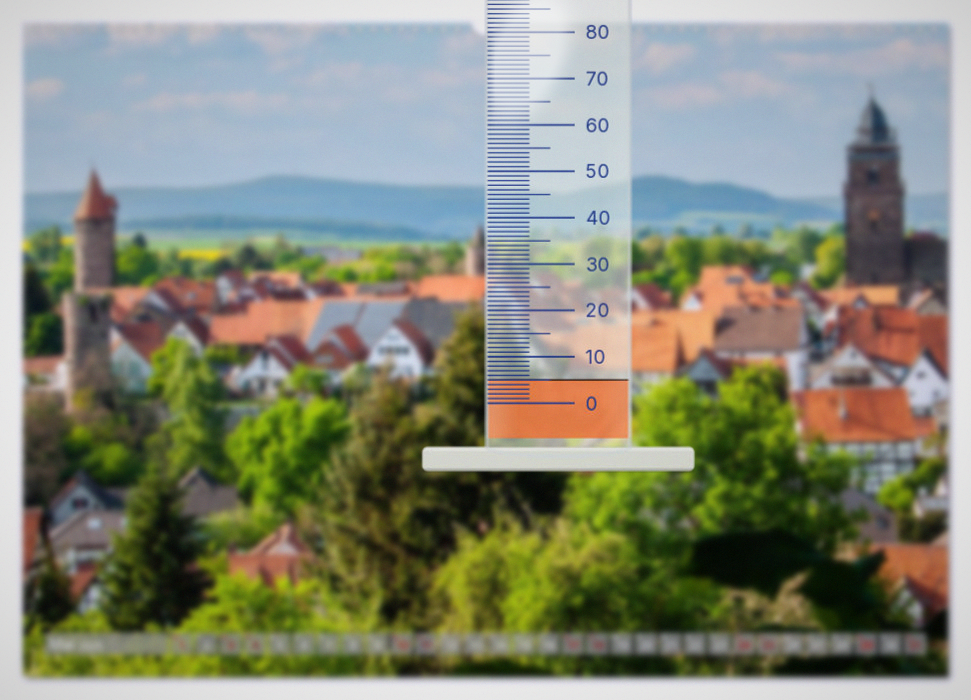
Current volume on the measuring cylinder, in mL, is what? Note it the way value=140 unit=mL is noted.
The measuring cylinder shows value=5 unit=mL
